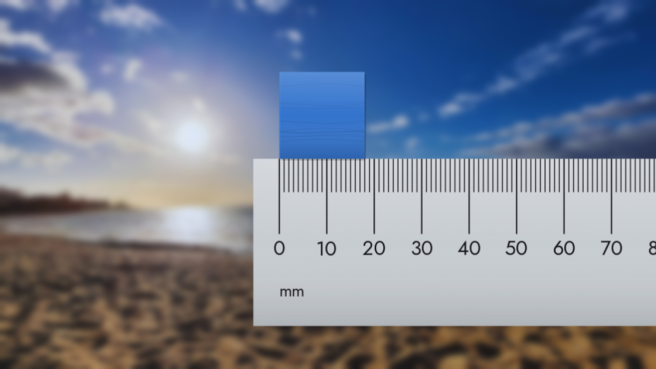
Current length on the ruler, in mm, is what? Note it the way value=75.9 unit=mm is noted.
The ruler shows value=18 unit=mm
